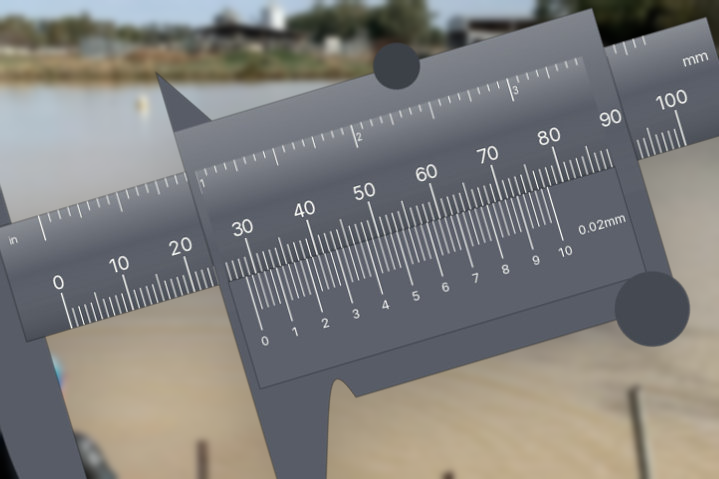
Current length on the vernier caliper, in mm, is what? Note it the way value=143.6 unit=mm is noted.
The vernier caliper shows value=28.4 unit=mm
